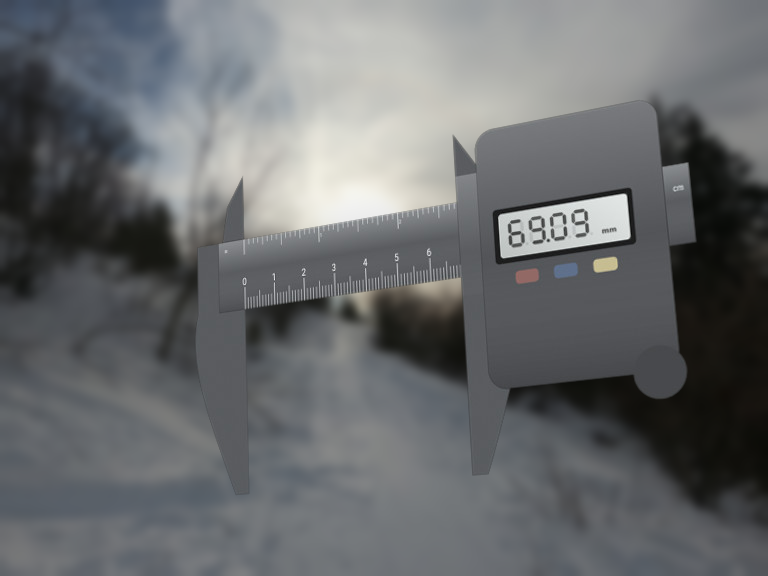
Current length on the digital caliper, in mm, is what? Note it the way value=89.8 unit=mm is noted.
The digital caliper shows value=69.09 unit=mm
